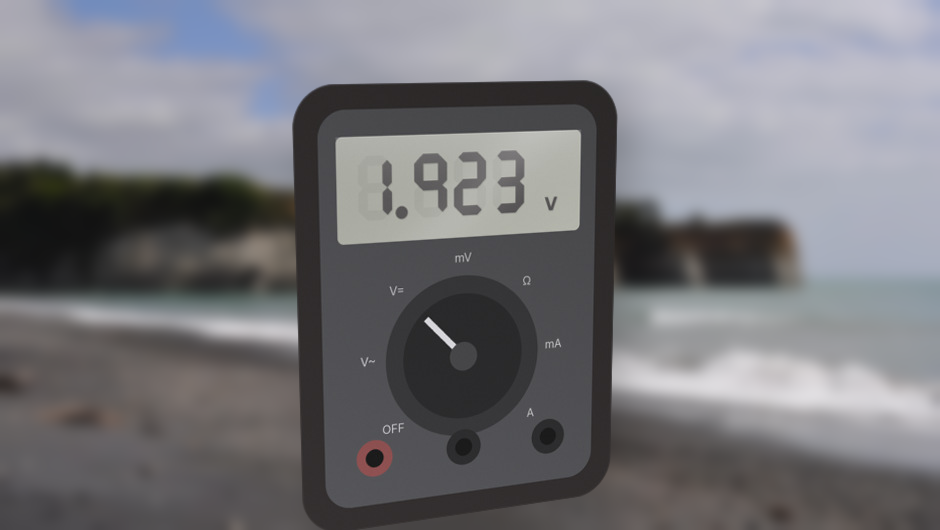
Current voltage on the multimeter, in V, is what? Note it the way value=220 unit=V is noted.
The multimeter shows value=1.923 unit=V
